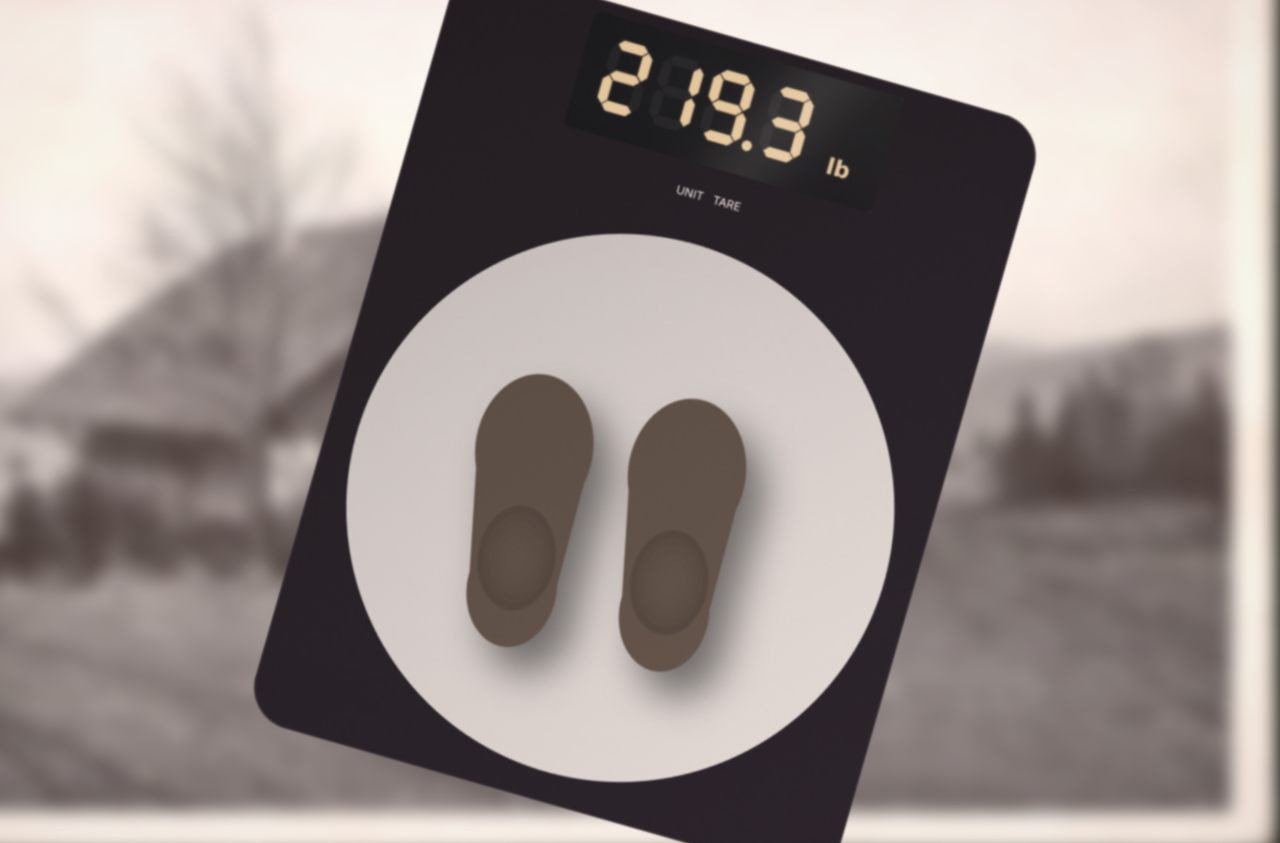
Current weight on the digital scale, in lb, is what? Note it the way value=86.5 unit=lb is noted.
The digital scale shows value=219.3 unit=lb
